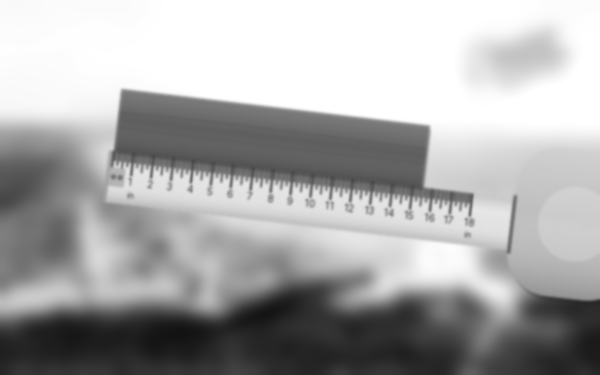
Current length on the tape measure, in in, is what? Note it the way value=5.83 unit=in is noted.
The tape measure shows value=15.5 unit=in
